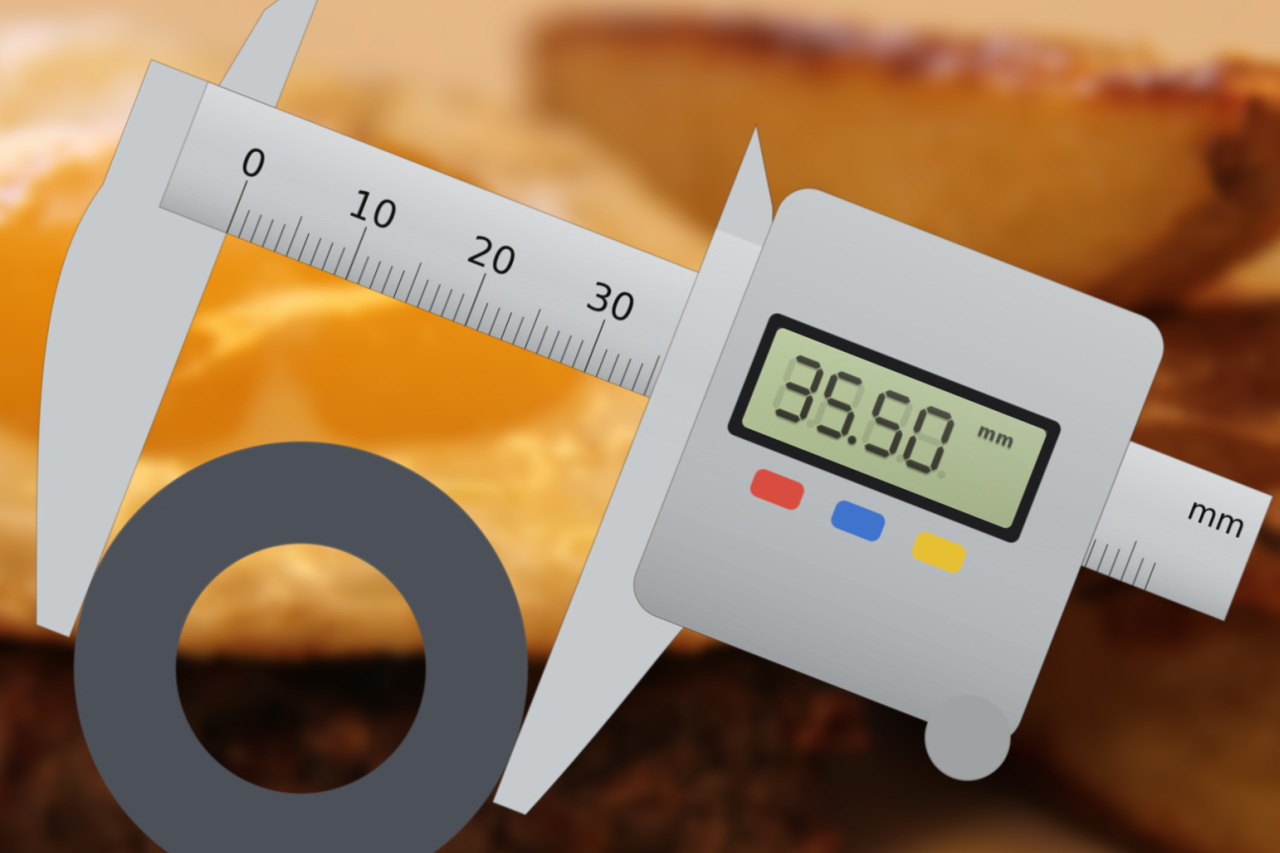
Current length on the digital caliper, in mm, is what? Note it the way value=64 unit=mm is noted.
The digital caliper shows value=35.50 unit=mm
